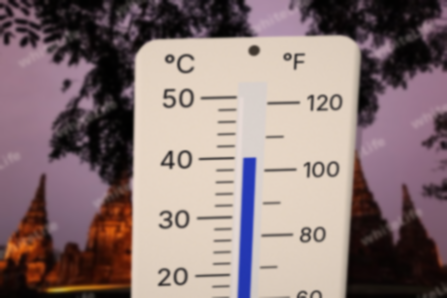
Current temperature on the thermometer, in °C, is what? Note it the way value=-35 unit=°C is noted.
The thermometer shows value=40 unit=°C
